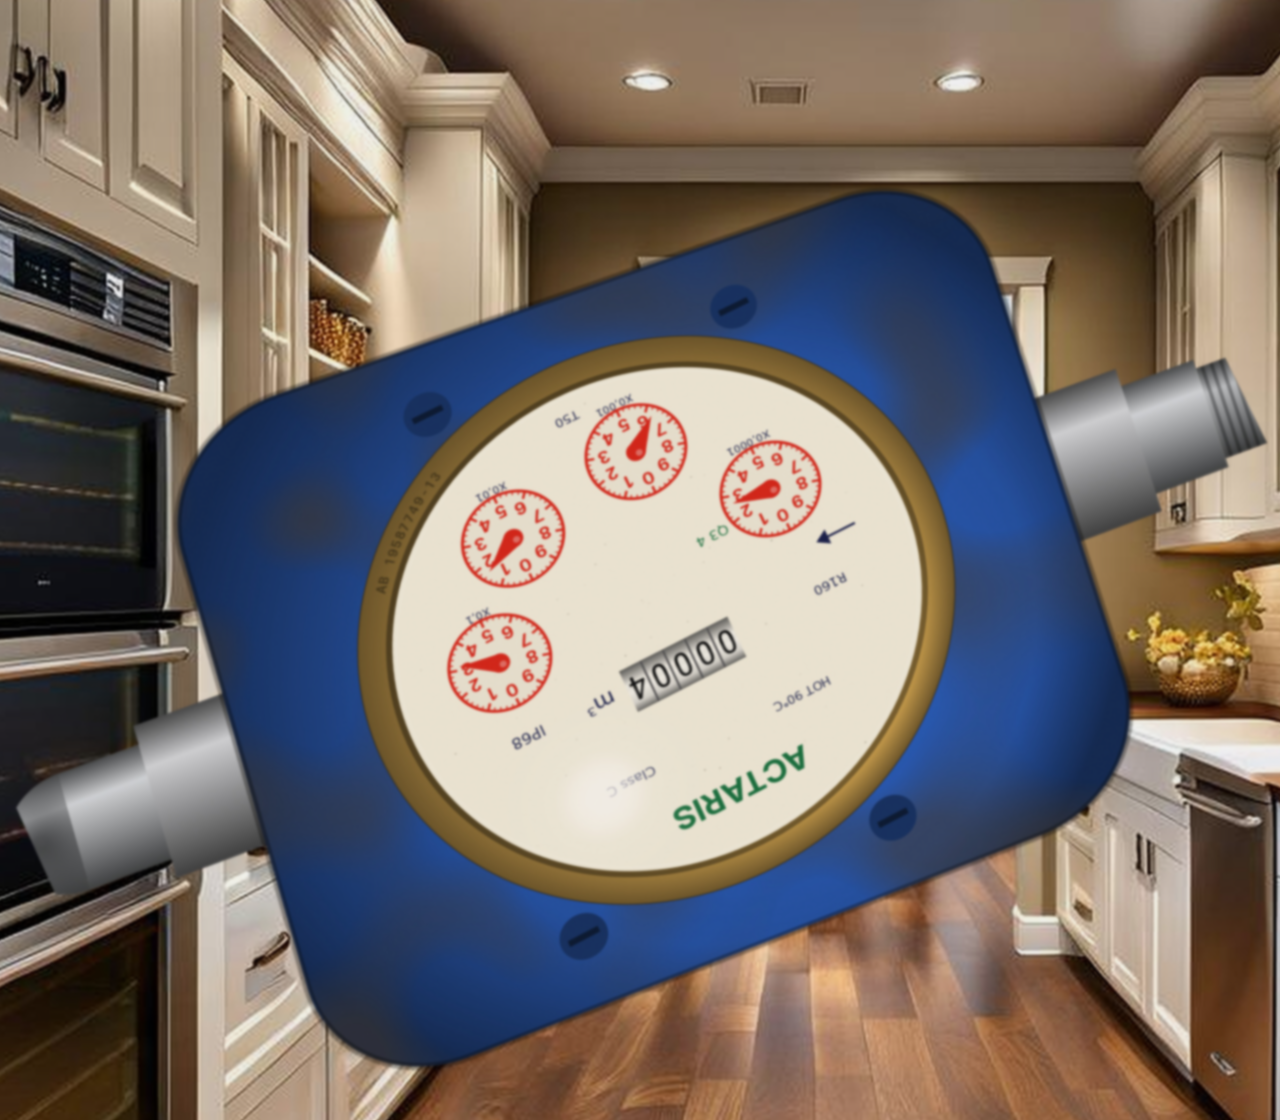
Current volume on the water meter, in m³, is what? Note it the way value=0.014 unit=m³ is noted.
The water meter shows value=4.3162 unit=m³
